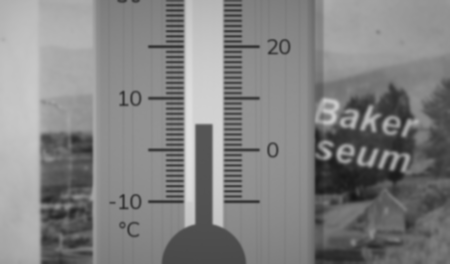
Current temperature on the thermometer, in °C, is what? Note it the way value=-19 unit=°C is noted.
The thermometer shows value=5 unit=°C
